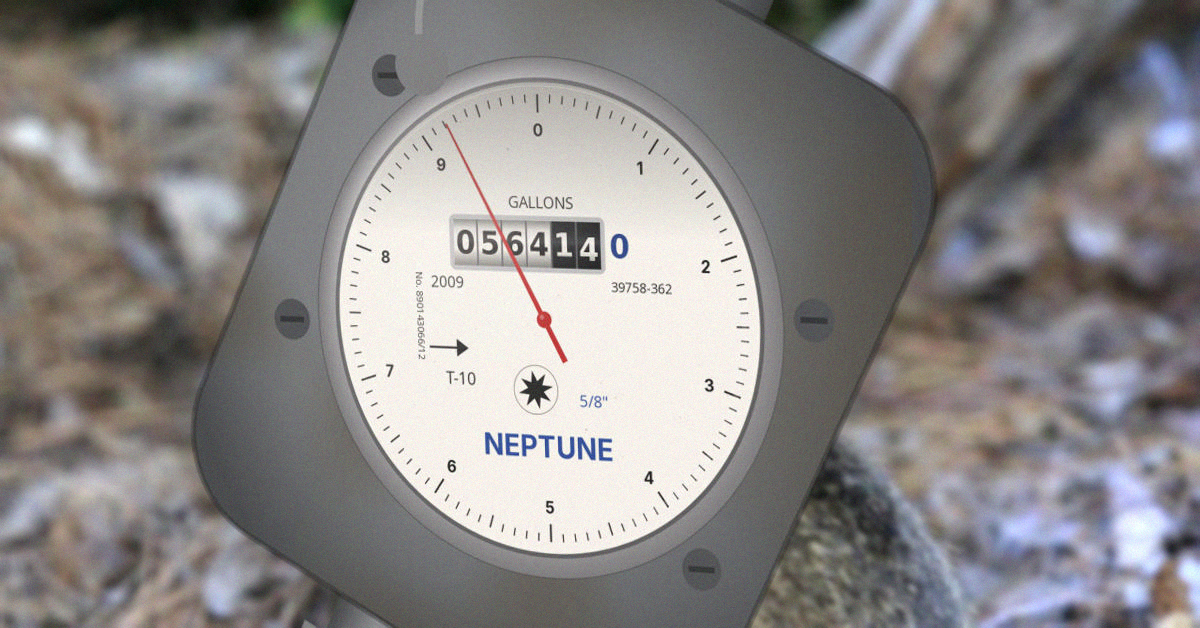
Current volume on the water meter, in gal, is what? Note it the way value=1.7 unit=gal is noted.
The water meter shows value=564139.2 unit=gal
